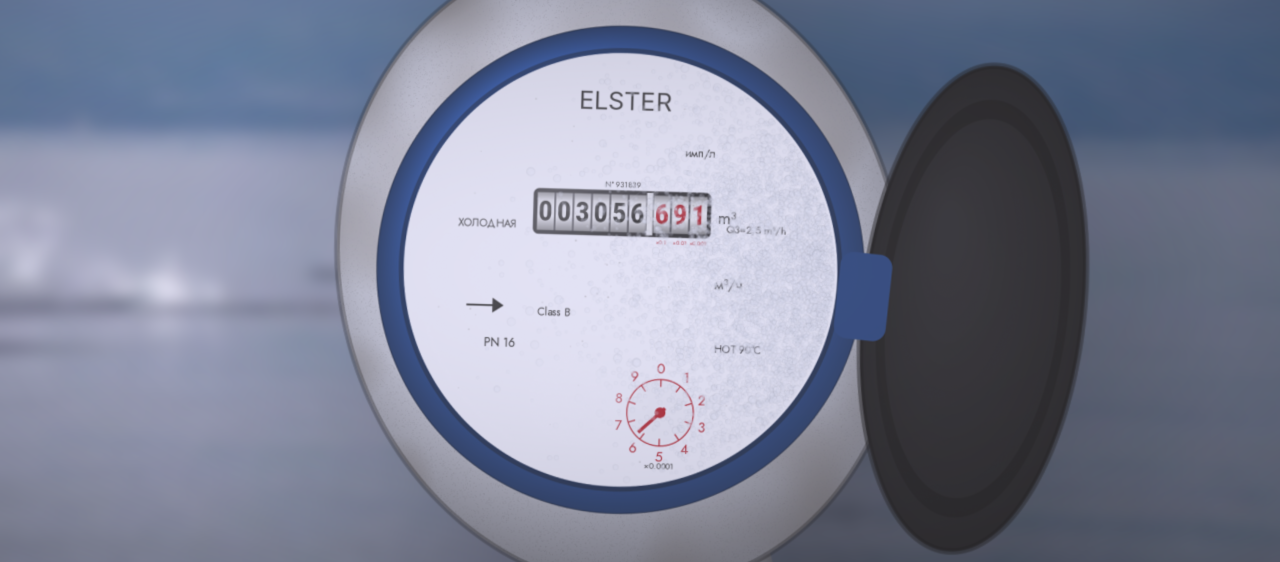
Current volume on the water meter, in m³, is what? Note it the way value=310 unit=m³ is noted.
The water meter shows value=3056.6916 unit=m³
